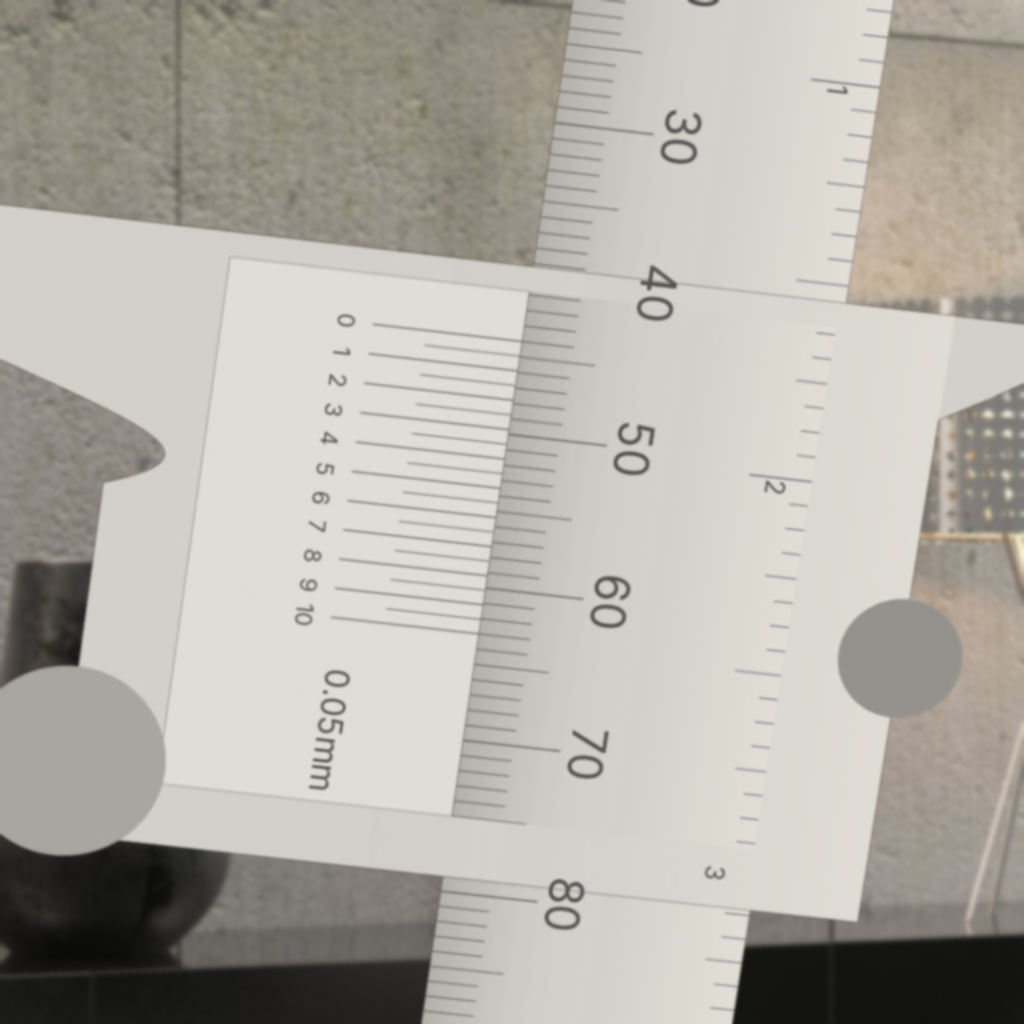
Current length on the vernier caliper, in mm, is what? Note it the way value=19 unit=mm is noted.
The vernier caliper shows value=44.0 unit=mm
